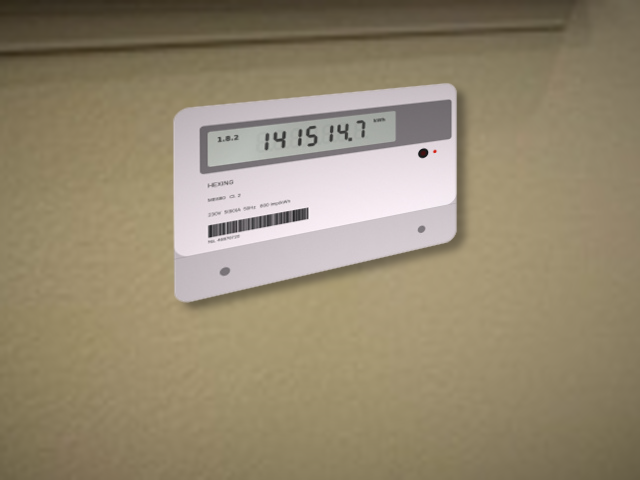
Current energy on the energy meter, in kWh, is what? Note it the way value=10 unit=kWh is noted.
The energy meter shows value=141514.7 unit=kWh
